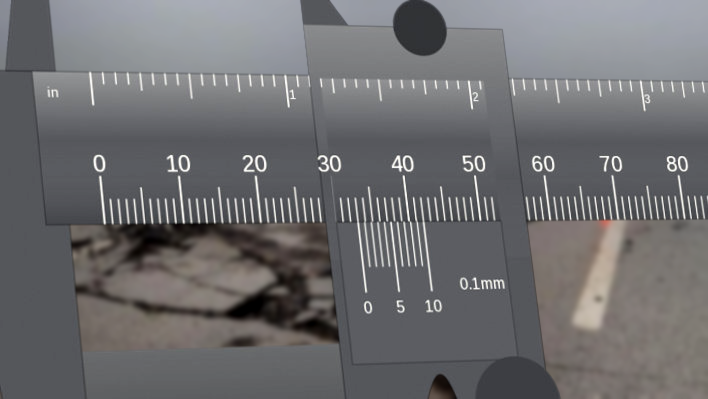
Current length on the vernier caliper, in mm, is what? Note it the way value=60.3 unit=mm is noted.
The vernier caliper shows value=33.0 unit=mm
